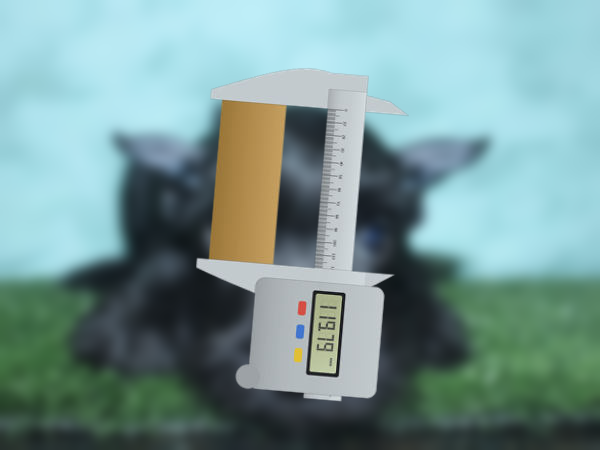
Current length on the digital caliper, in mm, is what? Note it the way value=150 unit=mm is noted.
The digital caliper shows value=119.79 unit=mm
